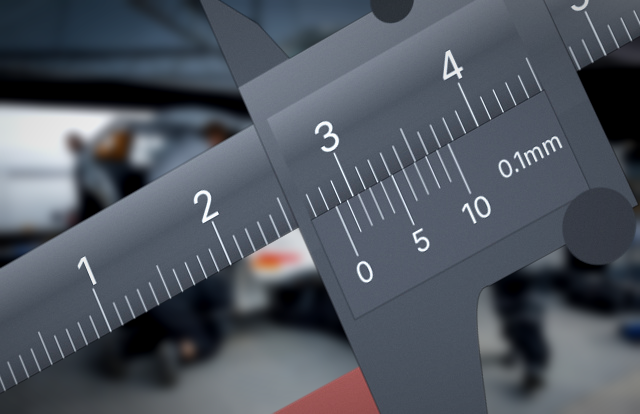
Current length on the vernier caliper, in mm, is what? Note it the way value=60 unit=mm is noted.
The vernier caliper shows value=28.6 unit=mm
